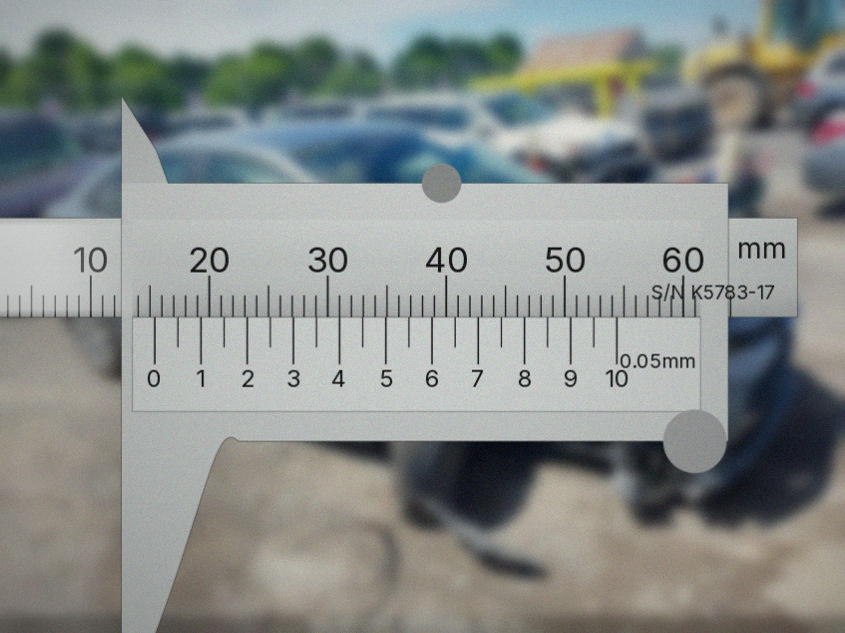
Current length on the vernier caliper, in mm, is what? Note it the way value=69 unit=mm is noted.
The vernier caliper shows value=15.4 unit=mm
